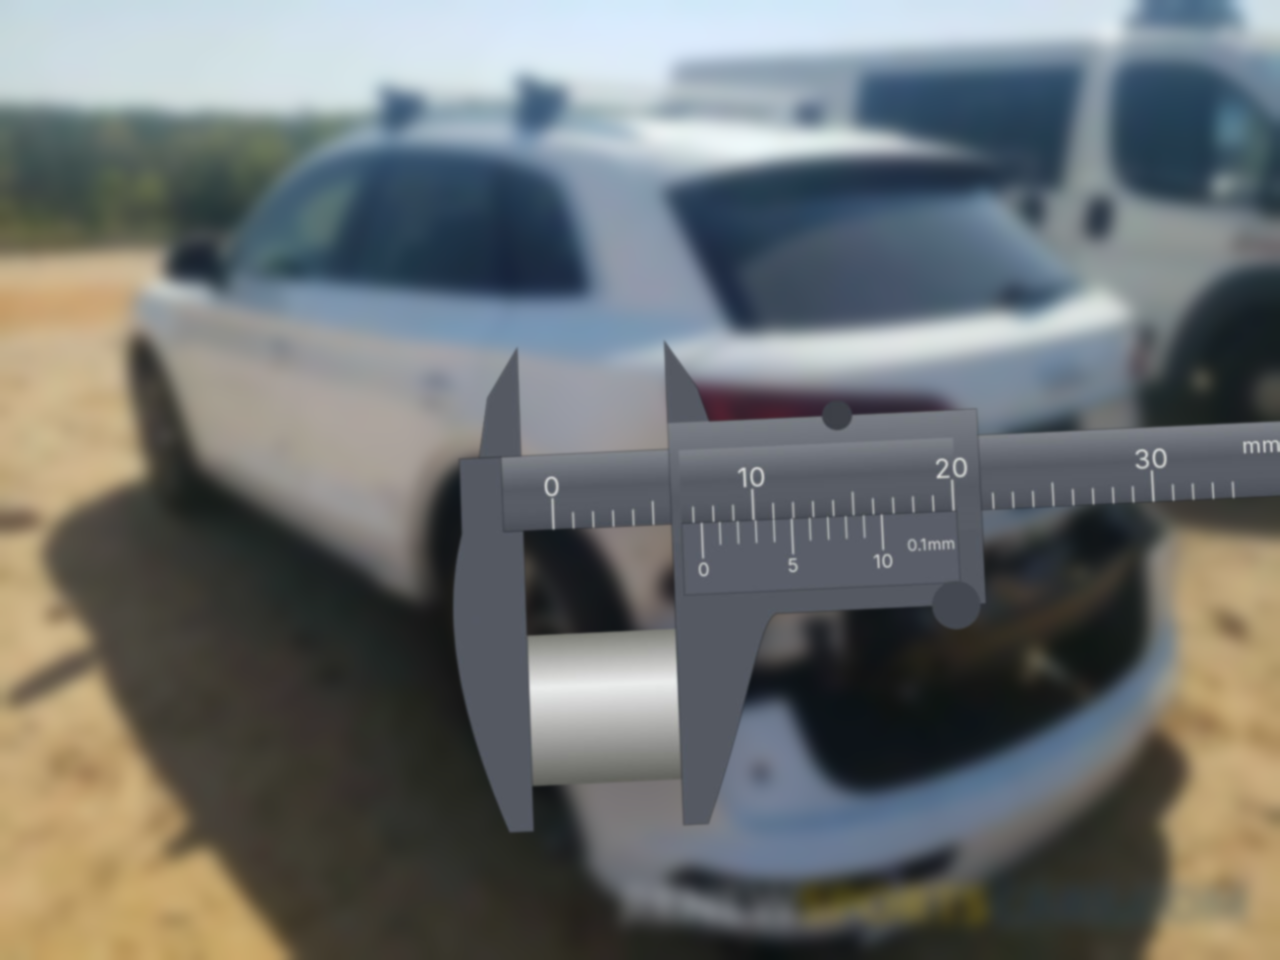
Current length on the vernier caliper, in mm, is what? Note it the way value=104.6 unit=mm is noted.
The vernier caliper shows value=7.4 unit=mm
